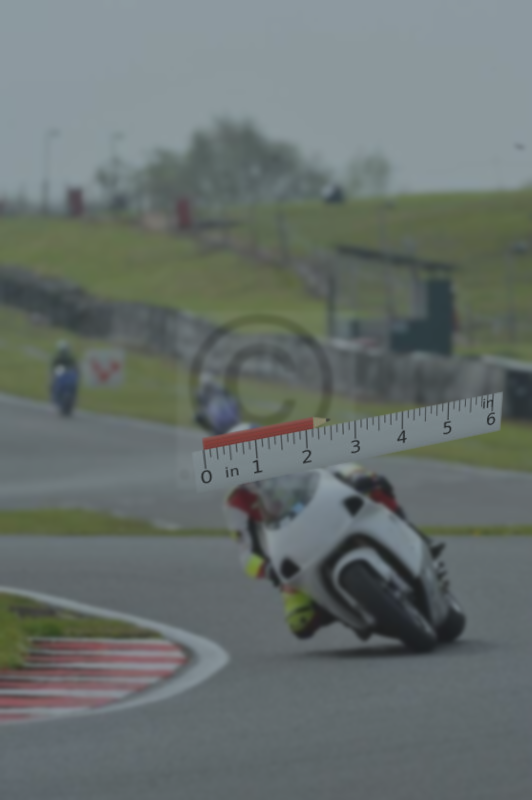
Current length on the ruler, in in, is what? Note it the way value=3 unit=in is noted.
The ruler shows value=2.5 unit=in
